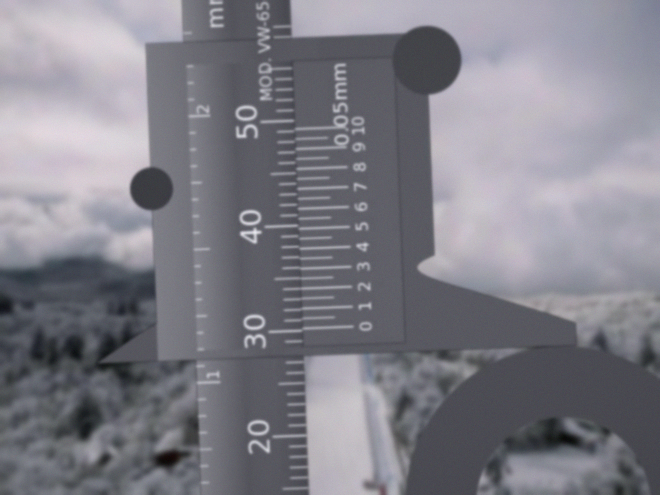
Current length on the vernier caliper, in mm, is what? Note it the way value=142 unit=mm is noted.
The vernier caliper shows value=30.2 unit=mm
